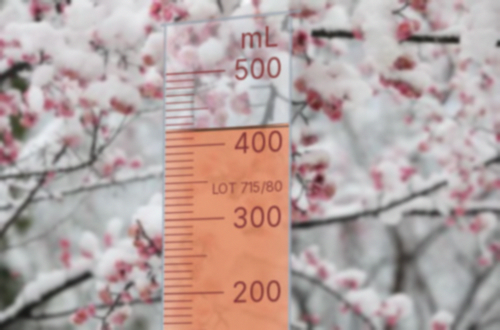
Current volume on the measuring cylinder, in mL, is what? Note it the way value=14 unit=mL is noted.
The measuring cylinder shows value=420 unit=mL
